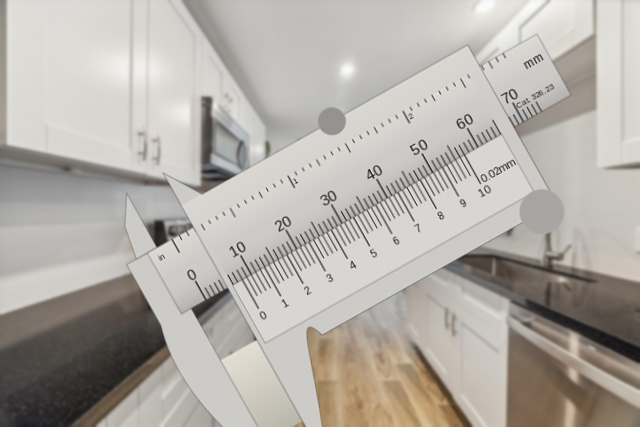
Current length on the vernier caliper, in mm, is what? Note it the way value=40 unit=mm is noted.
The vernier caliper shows value=8.0 unit=mm
